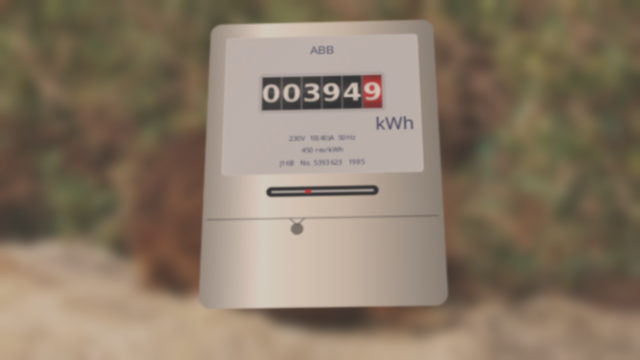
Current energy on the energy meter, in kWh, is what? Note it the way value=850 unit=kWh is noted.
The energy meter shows value=394.9 unit=kWh
